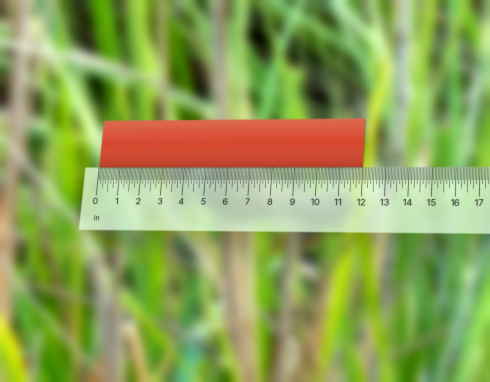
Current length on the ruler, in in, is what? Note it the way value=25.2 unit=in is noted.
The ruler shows value=12 unit=in
